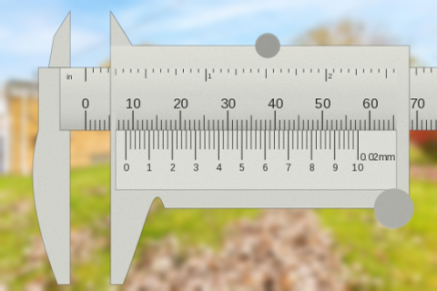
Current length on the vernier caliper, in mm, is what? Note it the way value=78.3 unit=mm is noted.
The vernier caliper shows value=8.5 unit=mm
